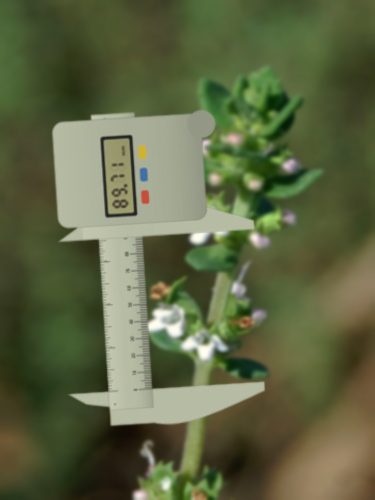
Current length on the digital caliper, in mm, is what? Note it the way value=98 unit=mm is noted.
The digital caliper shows value=89.71 unit=mm
